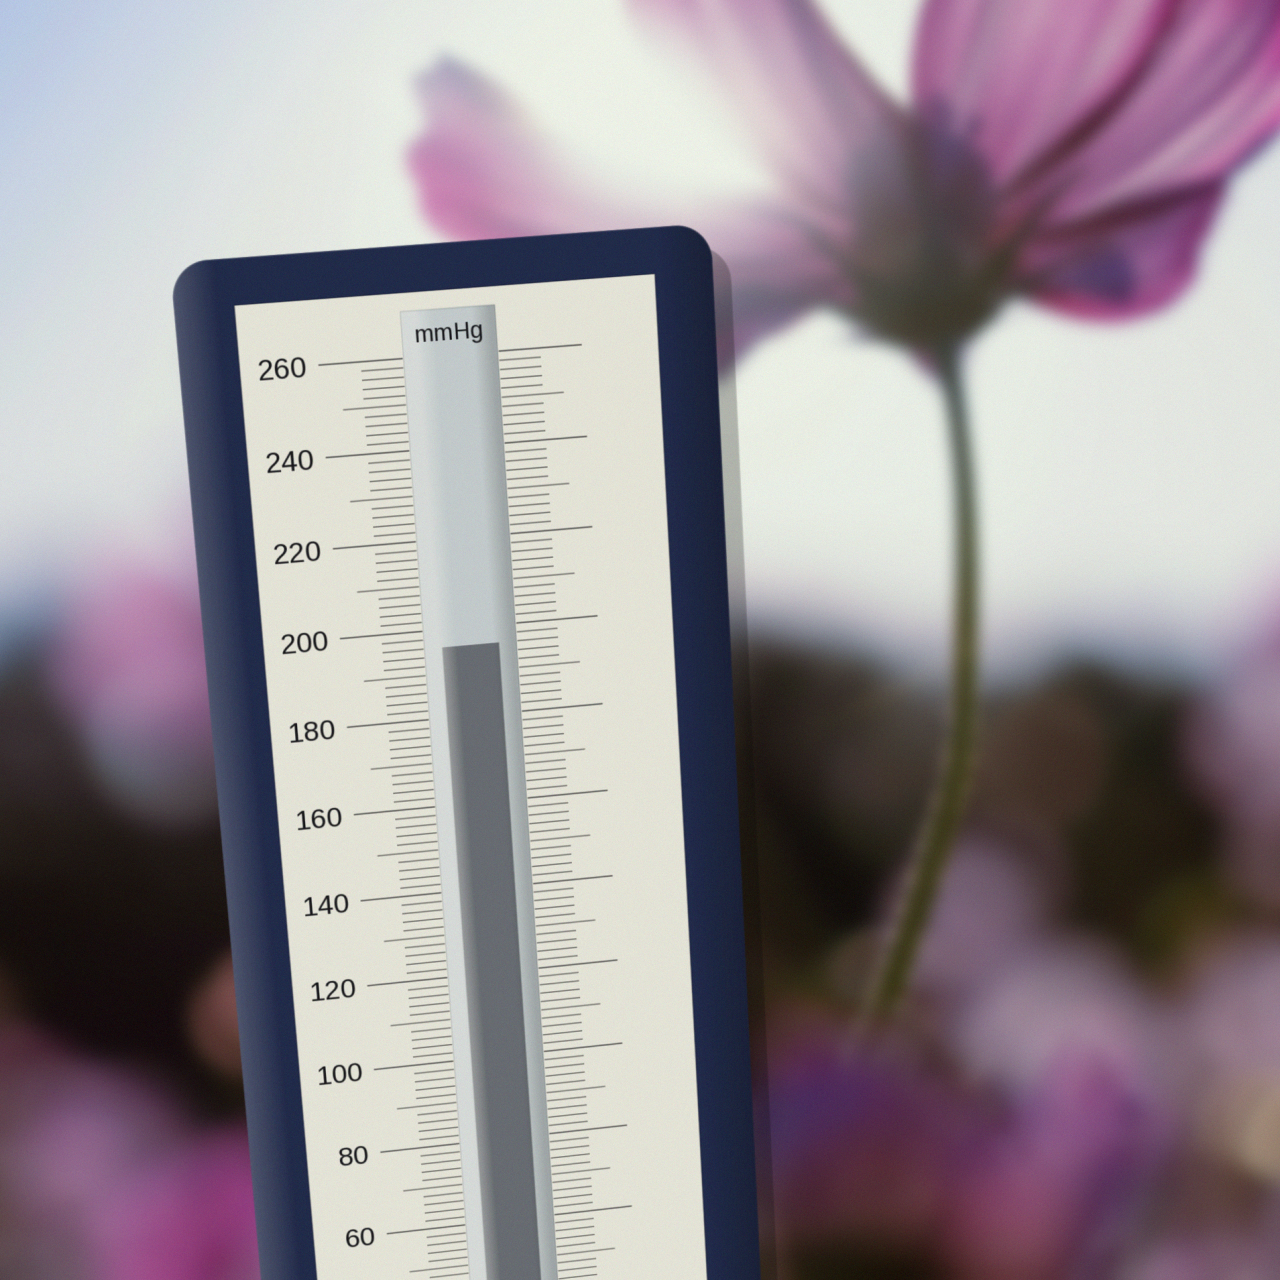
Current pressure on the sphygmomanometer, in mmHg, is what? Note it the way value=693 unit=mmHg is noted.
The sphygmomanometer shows value=196 unit=mmHg
